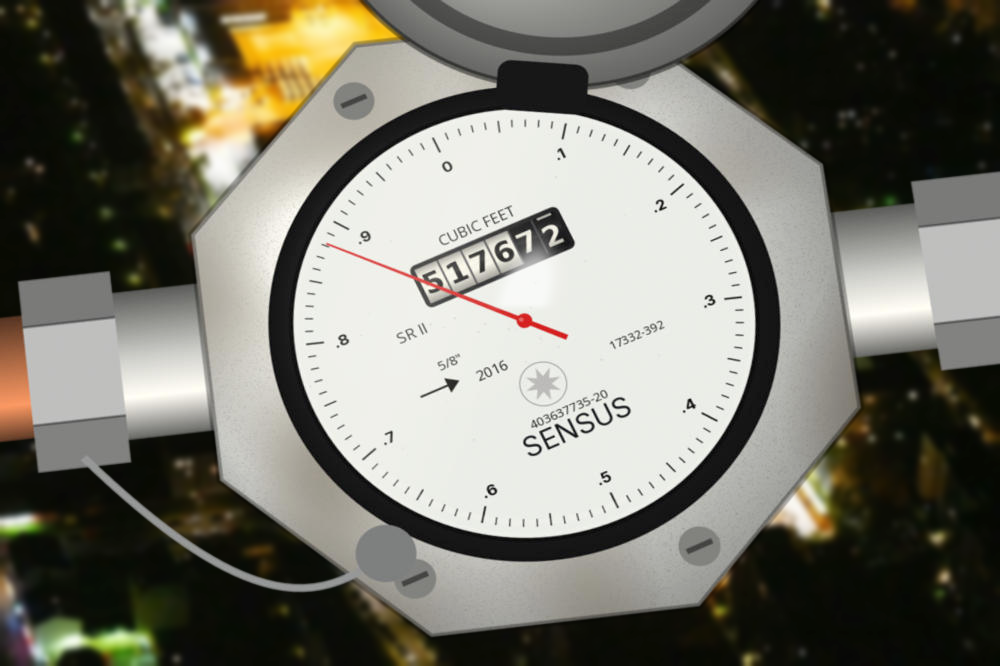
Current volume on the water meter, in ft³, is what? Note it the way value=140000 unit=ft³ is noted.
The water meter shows value=517671.88 unit=ft³
